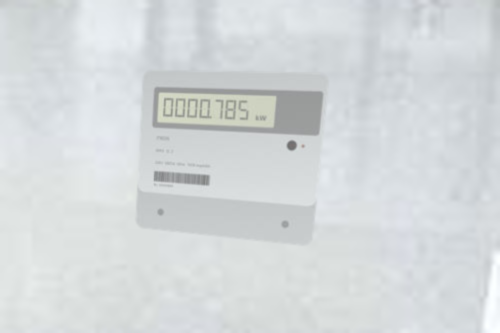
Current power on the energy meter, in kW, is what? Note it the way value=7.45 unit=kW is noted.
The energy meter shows value=0.785 unit=kW
